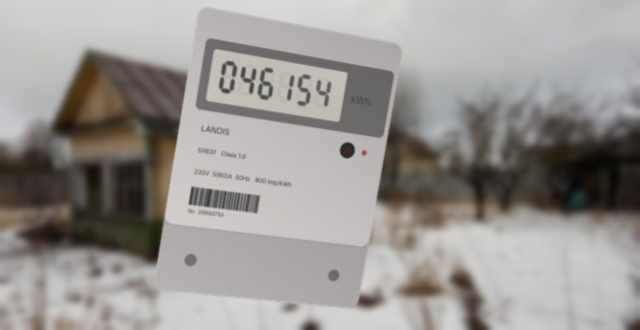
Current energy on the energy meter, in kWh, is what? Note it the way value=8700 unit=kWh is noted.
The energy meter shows value=46154 unit=kWh
